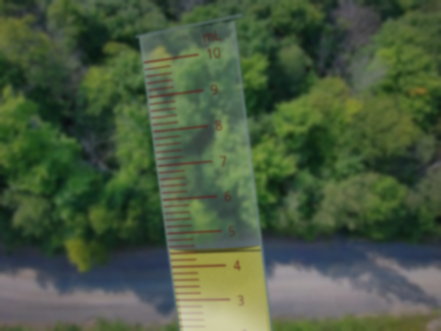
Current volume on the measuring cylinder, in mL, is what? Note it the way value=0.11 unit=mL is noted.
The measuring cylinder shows value=4.4 unit=mL
